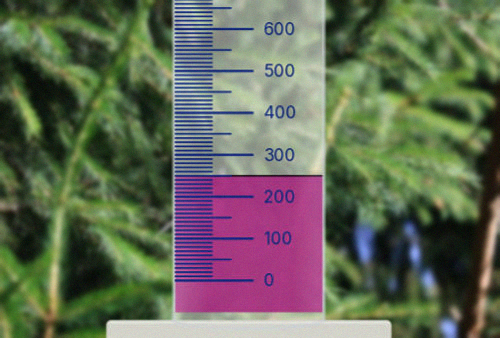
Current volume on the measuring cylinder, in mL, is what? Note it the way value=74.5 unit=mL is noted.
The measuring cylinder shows value=250 unit=mL
